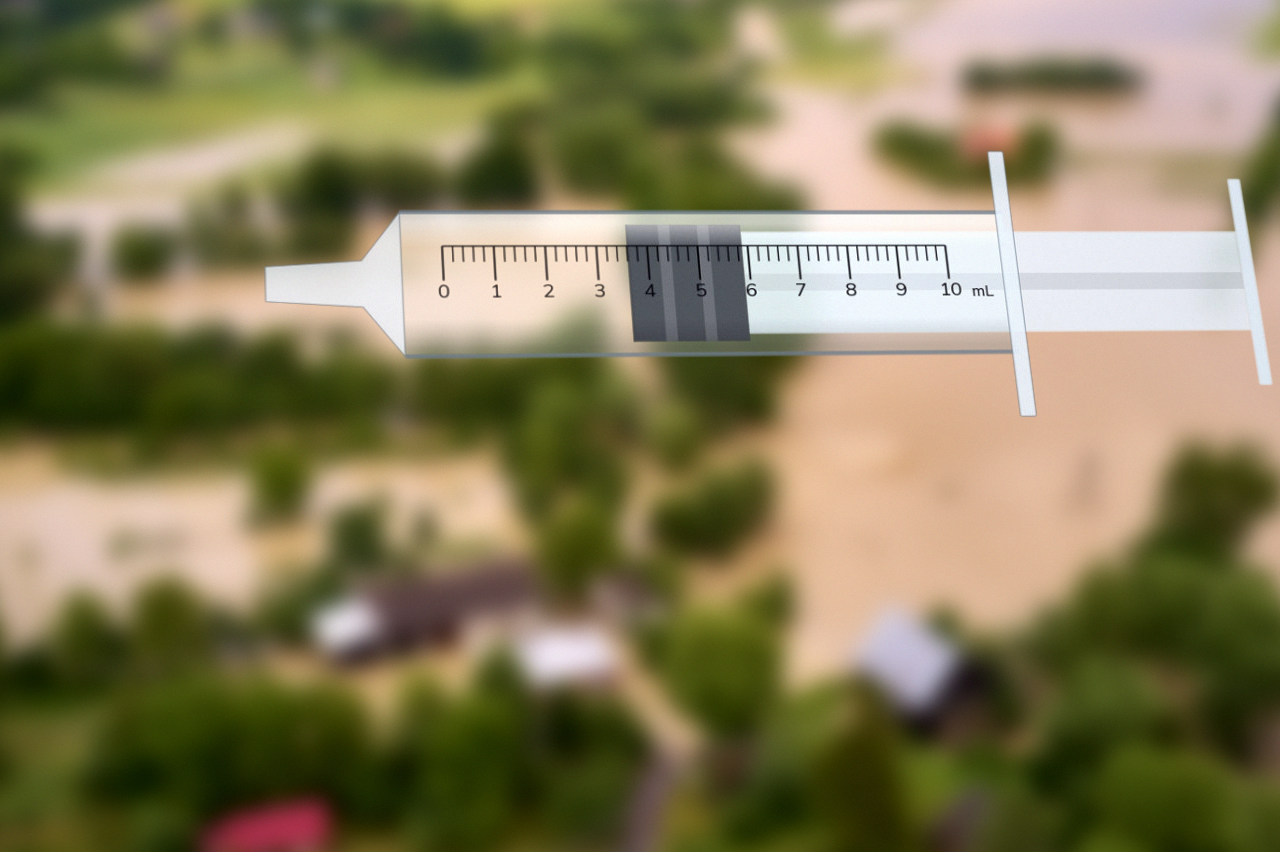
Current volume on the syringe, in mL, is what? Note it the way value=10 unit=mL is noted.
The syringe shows value=3.6 unit=mL
